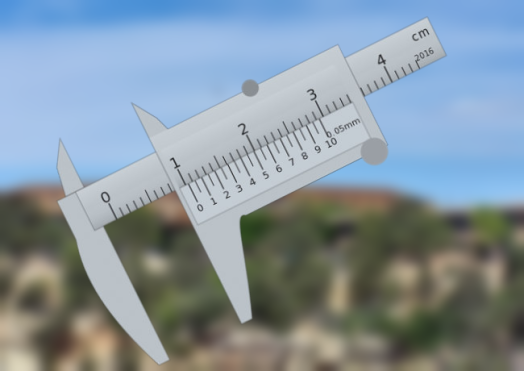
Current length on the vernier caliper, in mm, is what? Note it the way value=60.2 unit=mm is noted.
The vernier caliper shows value=10.4 unit=mm
